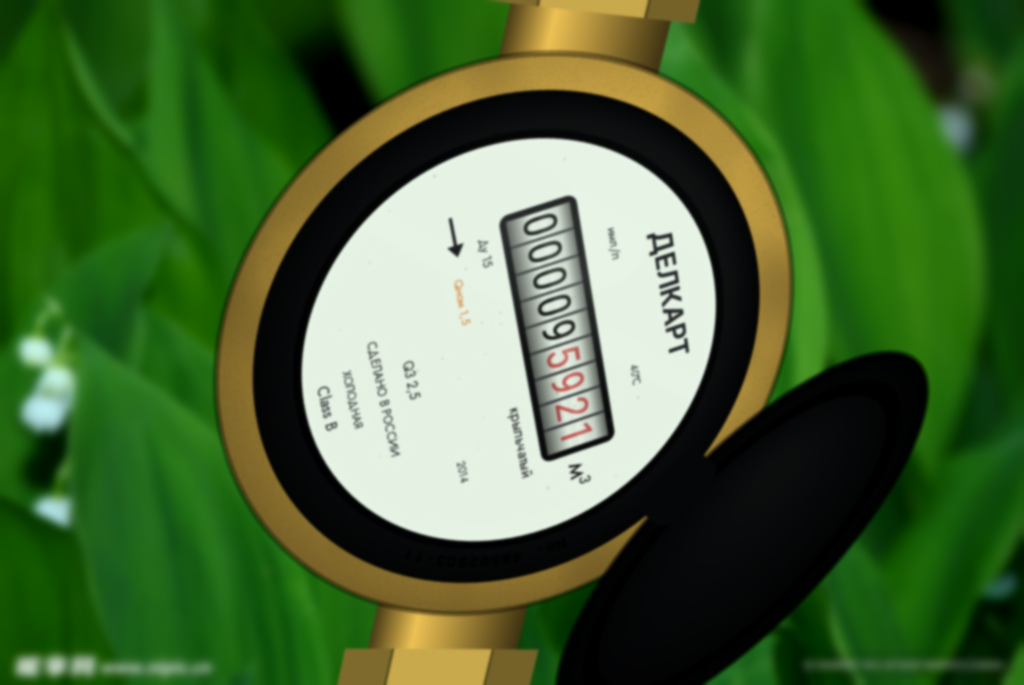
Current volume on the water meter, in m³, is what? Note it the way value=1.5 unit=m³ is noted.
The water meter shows value=9.5921 unit=m³
